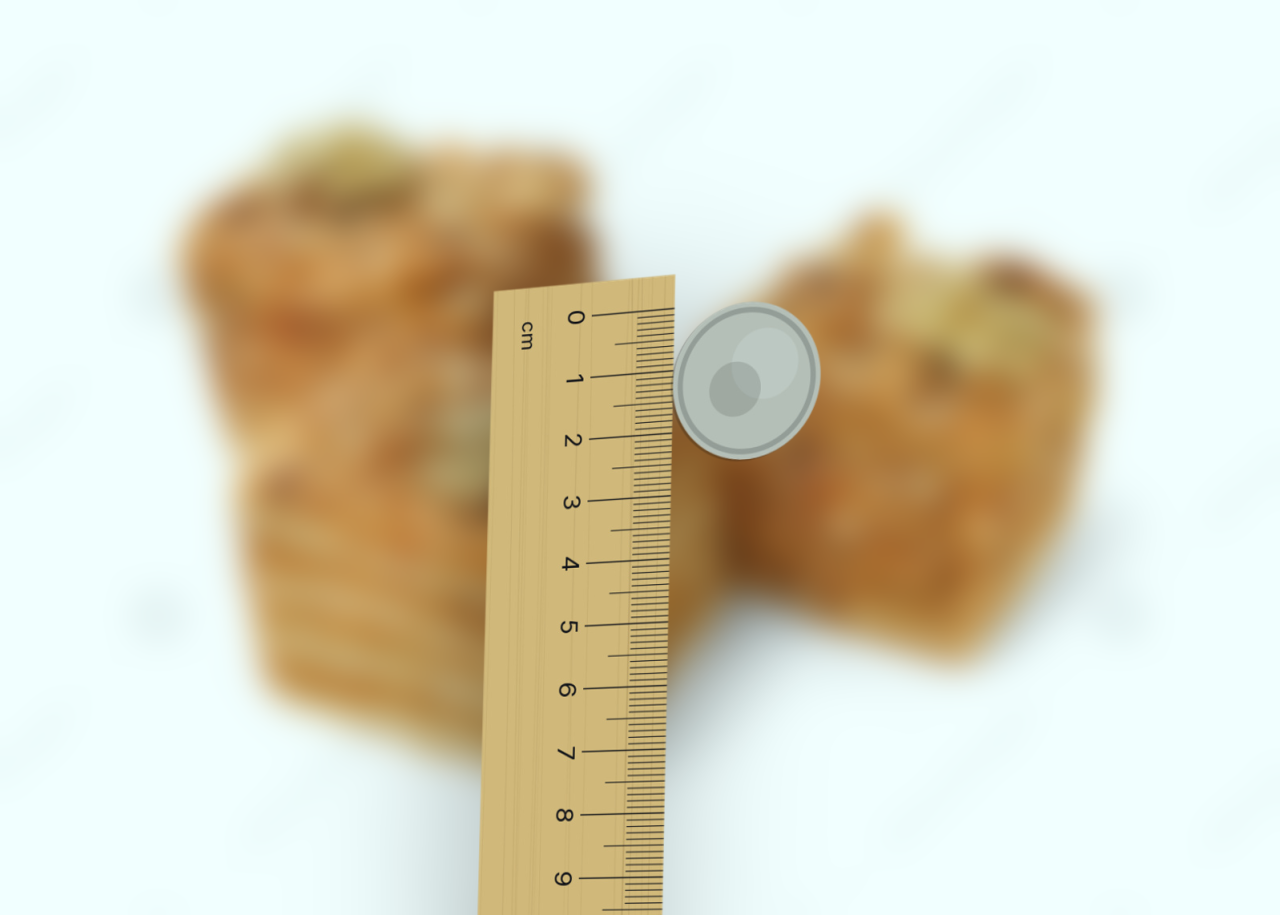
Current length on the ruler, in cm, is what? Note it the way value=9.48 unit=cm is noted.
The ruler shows value=2.5 unit=cm
